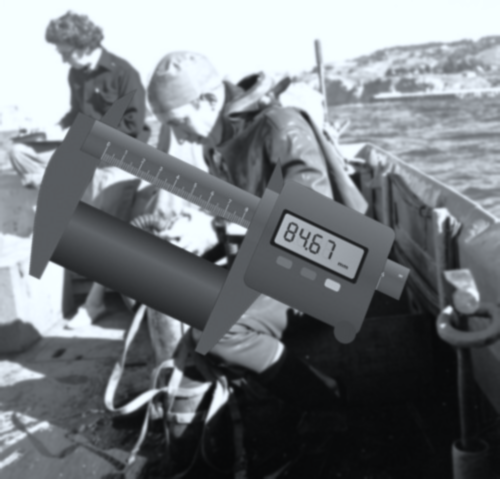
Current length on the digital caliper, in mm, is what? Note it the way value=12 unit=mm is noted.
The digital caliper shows value=84.67 unit=mm
